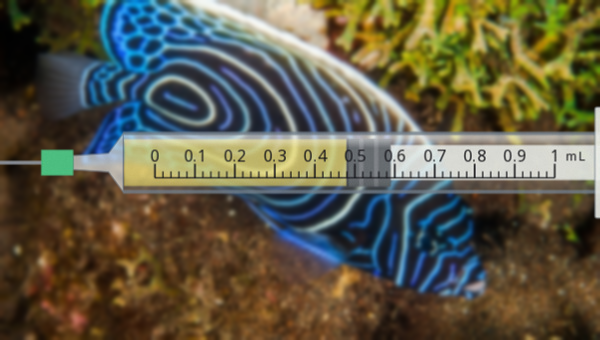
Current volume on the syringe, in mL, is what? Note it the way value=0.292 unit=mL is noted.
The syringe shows value=0.48 unit=mL
